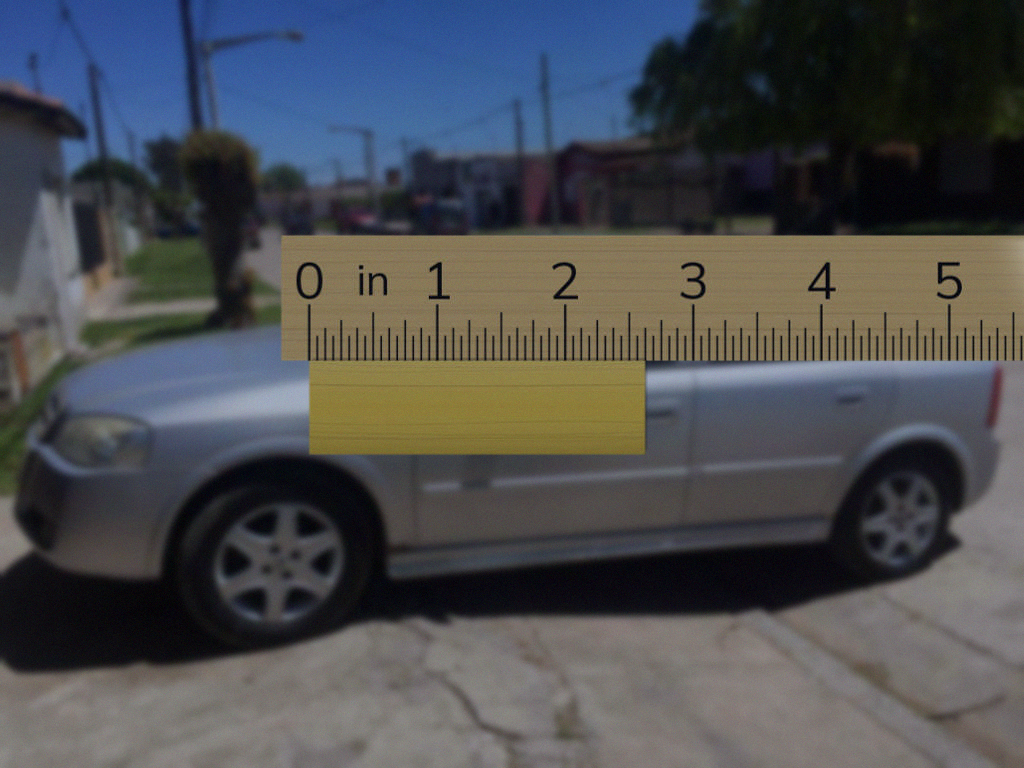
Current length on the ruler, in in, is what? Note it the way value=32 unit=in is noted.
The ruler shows value=2.625 unit=in
